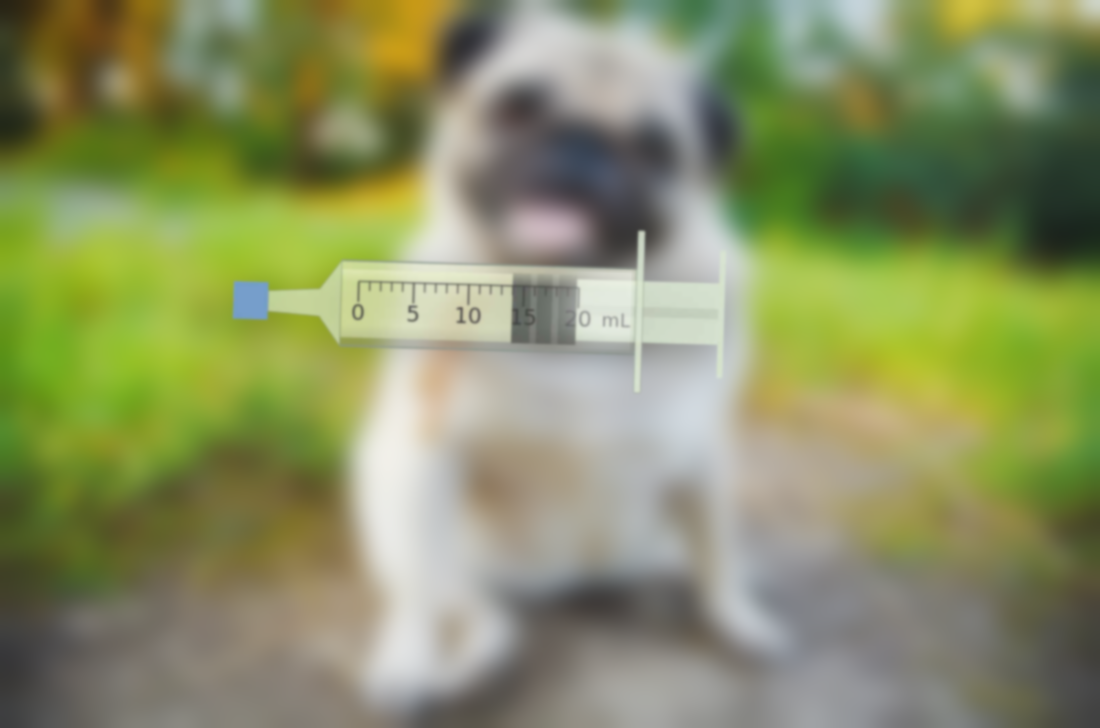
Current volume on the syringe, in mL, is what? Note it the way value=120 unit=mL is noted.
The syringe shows value=14 unit=mL
